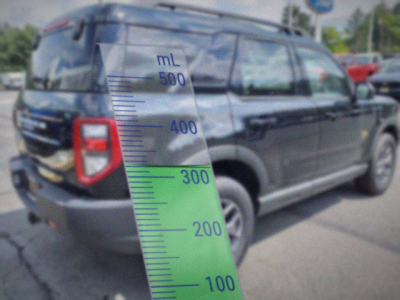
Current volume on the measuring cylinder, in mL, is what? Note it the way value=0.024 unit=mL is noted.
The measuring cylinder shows value=320 unit=mL
